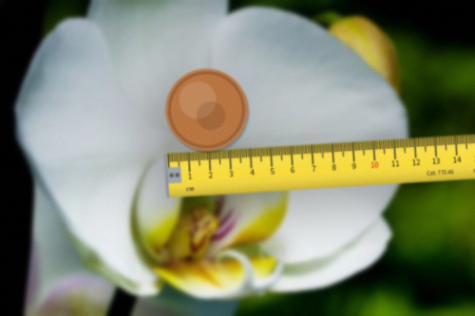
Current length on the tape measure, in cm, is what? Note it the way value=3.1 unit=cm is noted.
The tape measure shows value=4 unit=cm
